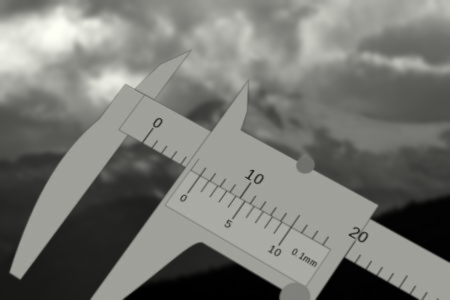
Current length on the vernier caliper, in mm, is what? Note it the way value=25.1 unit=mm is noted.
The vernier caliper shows value=6.0 unit=mm
